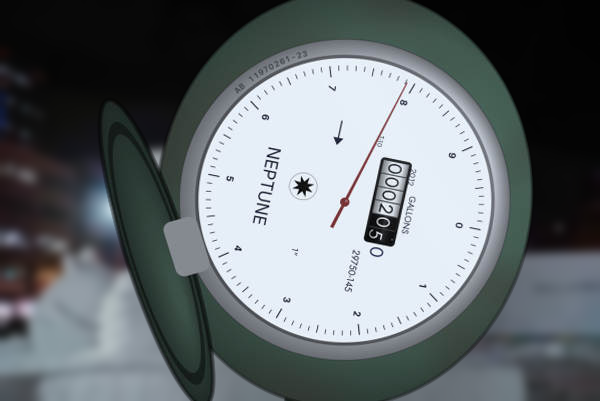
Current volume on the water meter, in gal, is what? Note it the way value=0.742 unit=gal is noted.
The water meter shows value=2047.9 unit=gal
